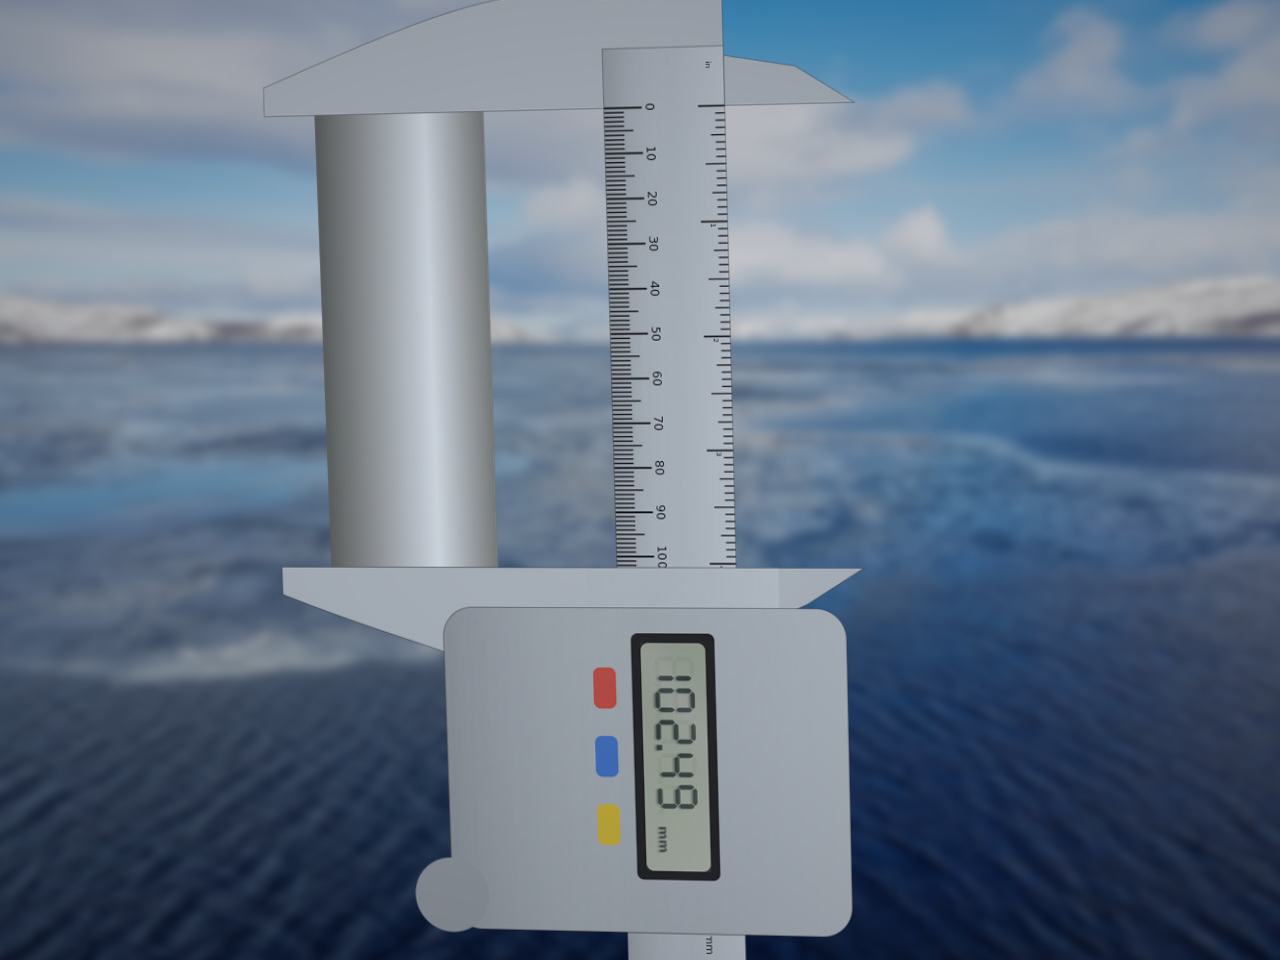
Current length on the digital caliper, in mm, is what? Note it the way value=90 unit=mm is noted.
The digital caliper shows value=102.49 unit=mm
